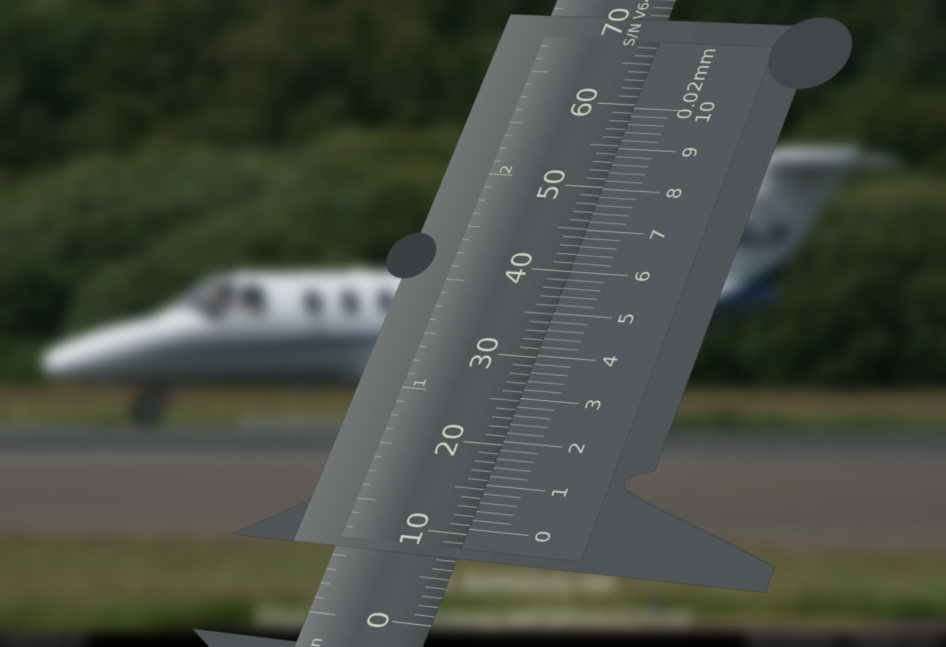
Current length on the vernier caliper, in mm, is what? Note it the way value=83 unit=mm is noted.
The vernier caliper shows value=10.6 unit=mm
